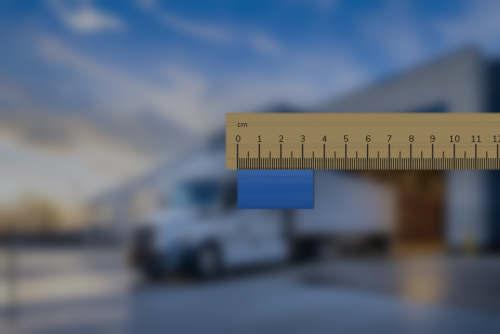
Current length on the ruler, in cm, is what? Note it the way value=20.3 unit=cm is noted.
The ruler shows value=3.5 unit=cm
